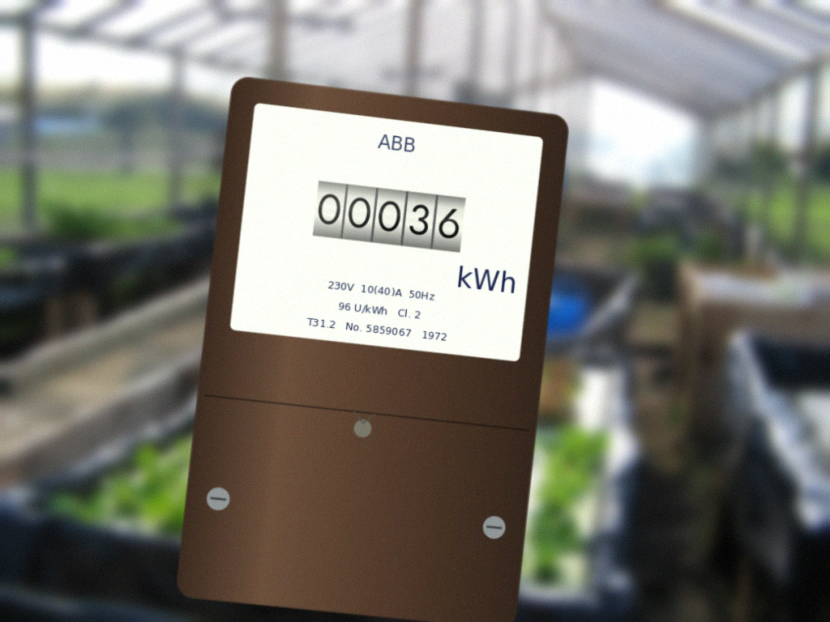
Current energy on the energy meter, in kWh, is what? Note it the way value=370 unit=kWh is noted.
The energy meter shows value=36 unit=kWh
